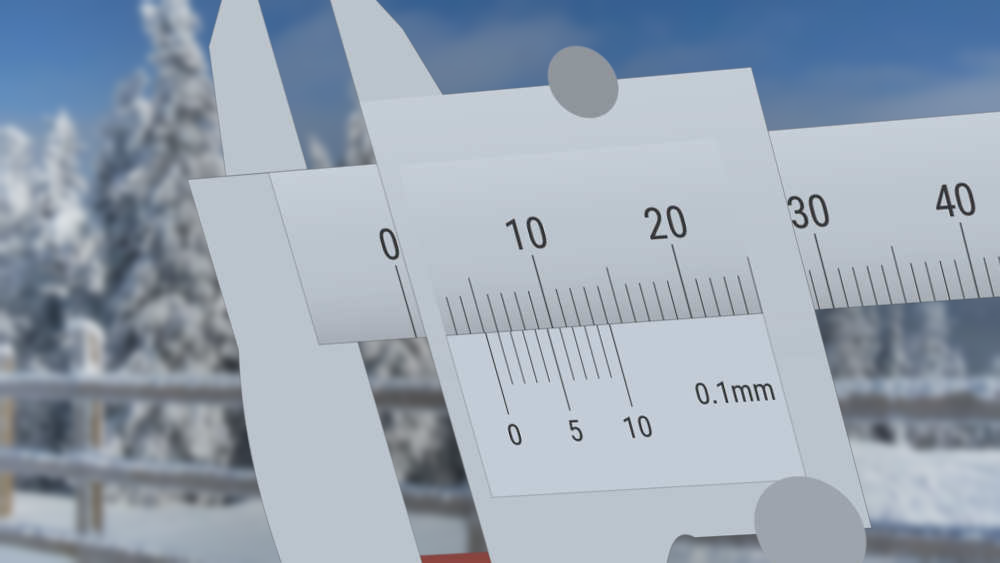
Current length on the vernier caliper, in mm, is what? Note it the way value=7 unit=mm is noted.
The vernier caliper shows value=5.1 unit=mm
